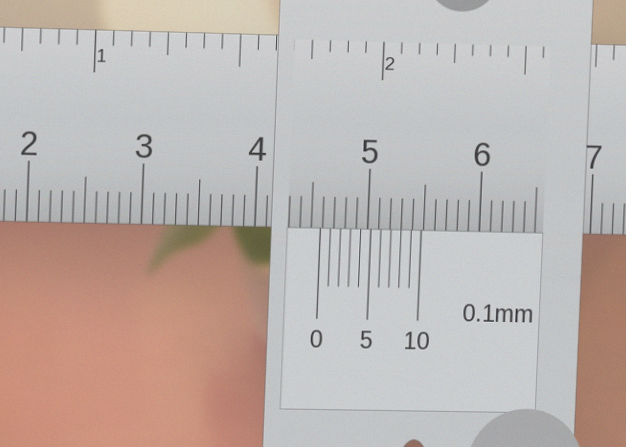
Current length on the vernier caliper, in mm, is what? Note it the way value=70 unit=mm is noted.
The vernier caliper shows value=45.8 unit=mm
